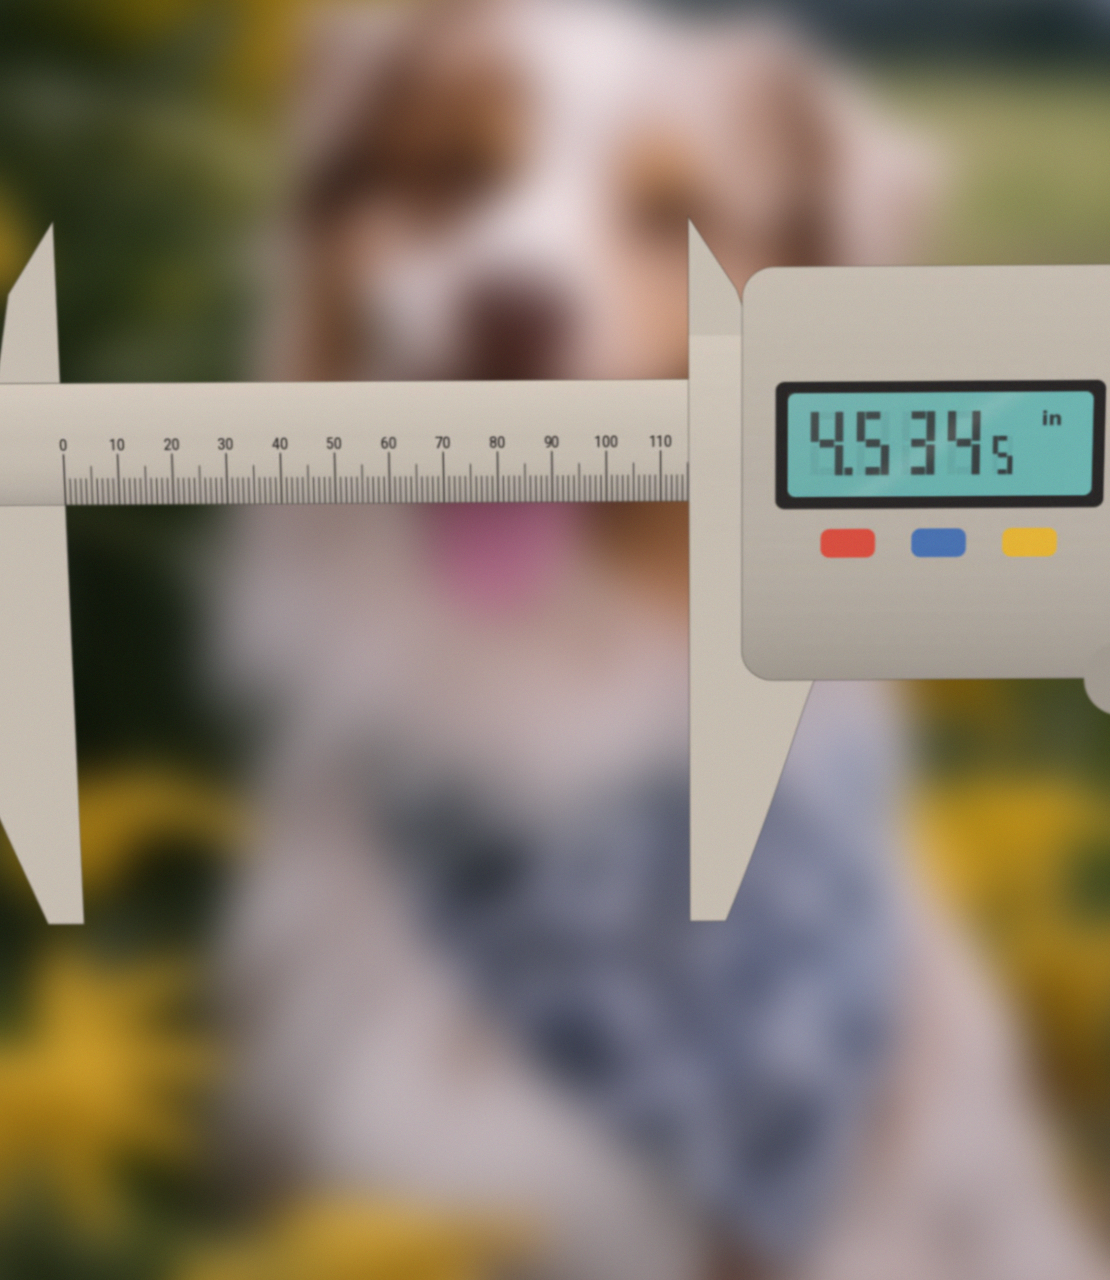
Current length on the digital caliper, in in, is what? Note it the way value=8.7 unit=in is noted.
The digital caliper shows value=4.5345 unit=in
